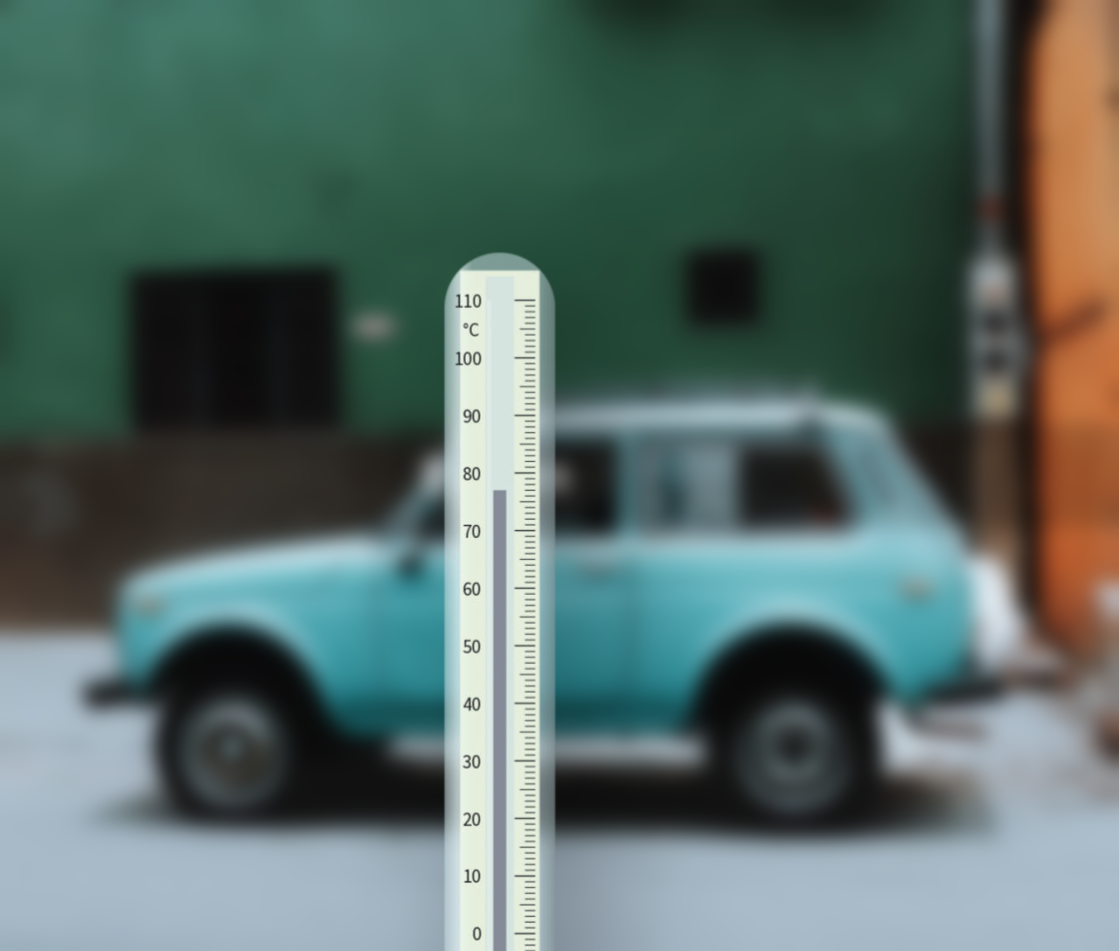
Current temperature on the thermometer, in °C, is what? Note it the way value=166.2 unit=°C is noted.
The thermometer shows value=77 unit=°C
